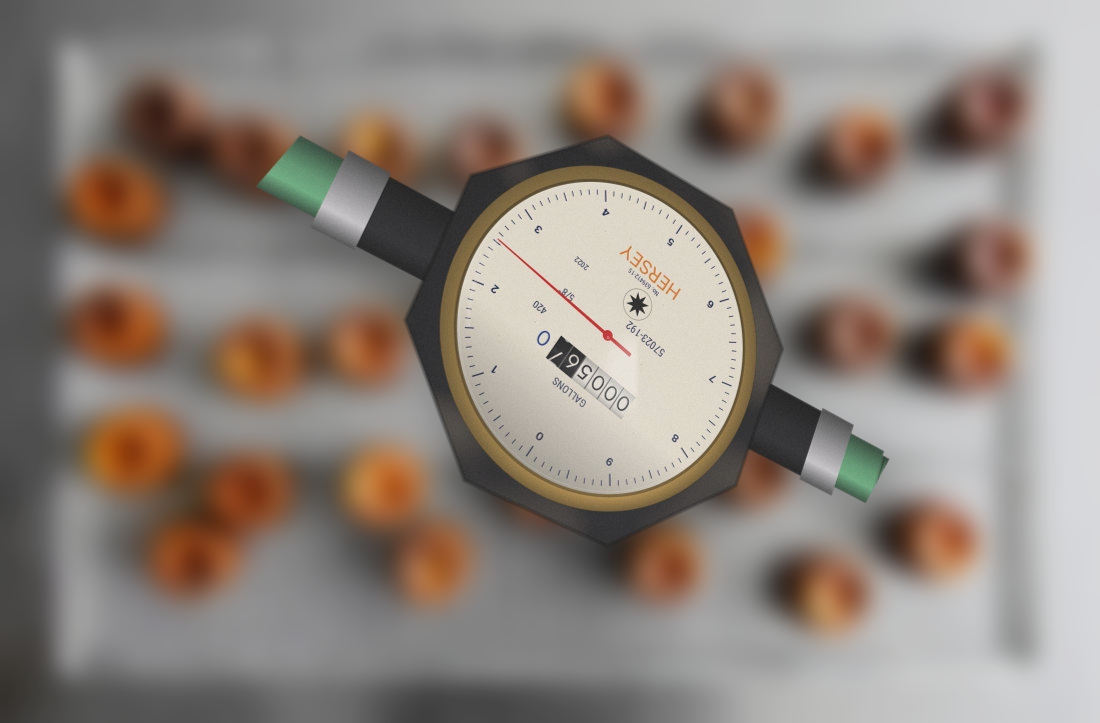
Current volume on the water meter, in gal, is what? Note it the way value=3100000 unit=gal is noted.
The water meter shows value=5672.5 unit=gal
